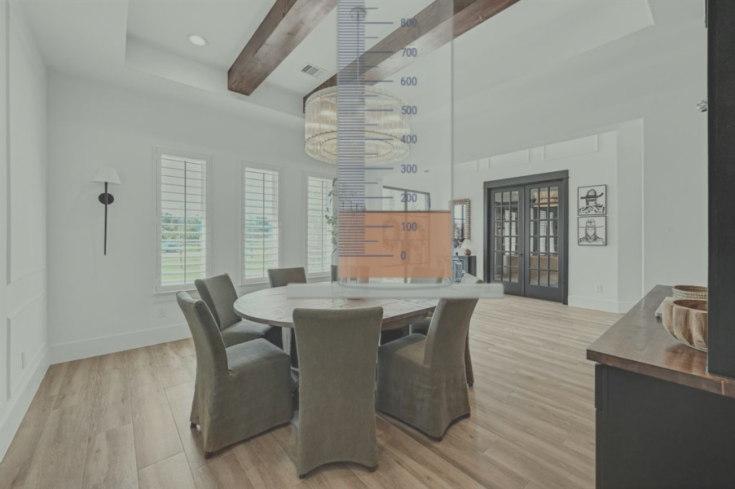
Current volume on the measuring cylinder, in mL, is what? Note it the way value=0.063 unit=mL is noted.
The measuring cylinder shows value=150 unit=mL
